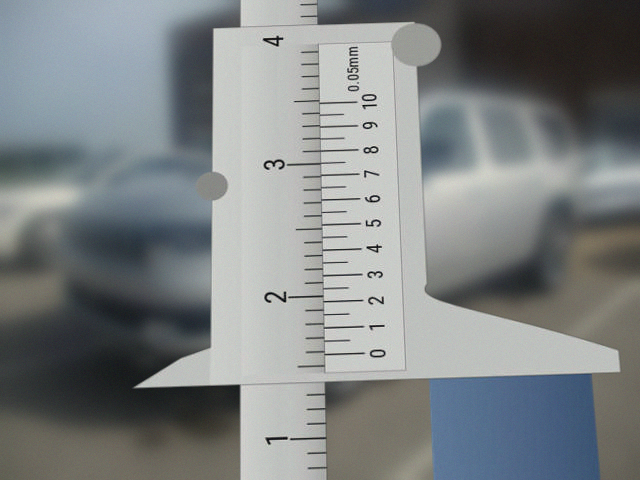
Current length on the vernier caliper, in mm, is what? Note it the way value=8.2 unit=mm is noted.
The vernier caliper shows value=15.8 unit=mm
